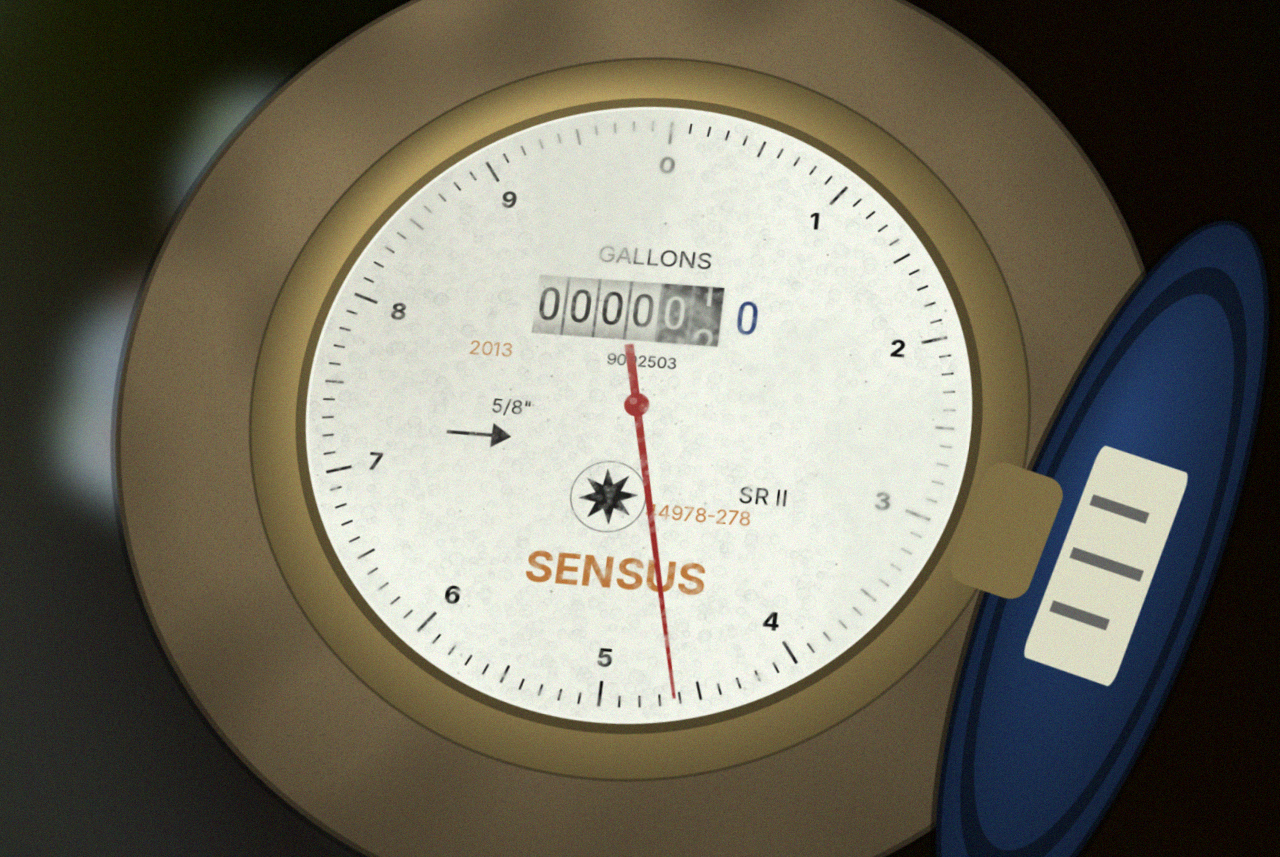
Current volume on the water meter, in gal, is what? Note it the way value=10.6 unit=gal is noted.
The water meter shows value=14.6 unit=gal
